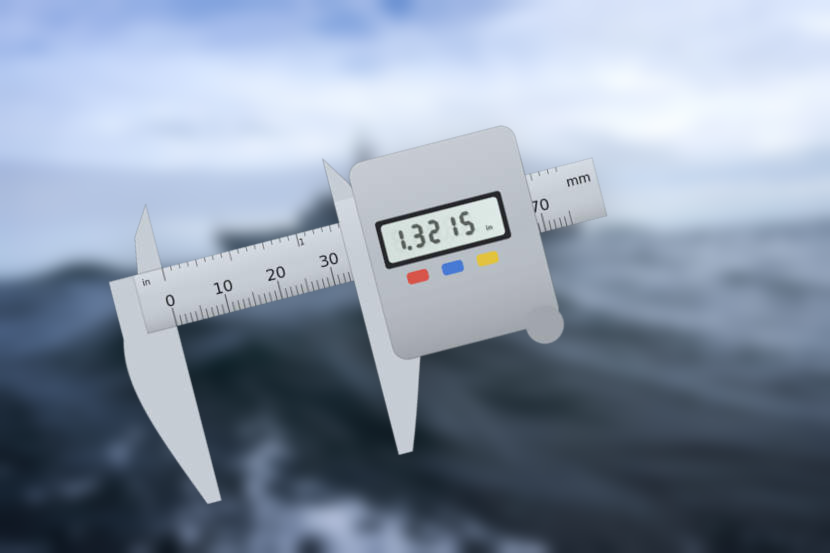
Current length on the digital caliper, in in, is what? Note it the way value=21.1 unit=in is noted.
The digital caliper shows value=1.3215 unit=in
